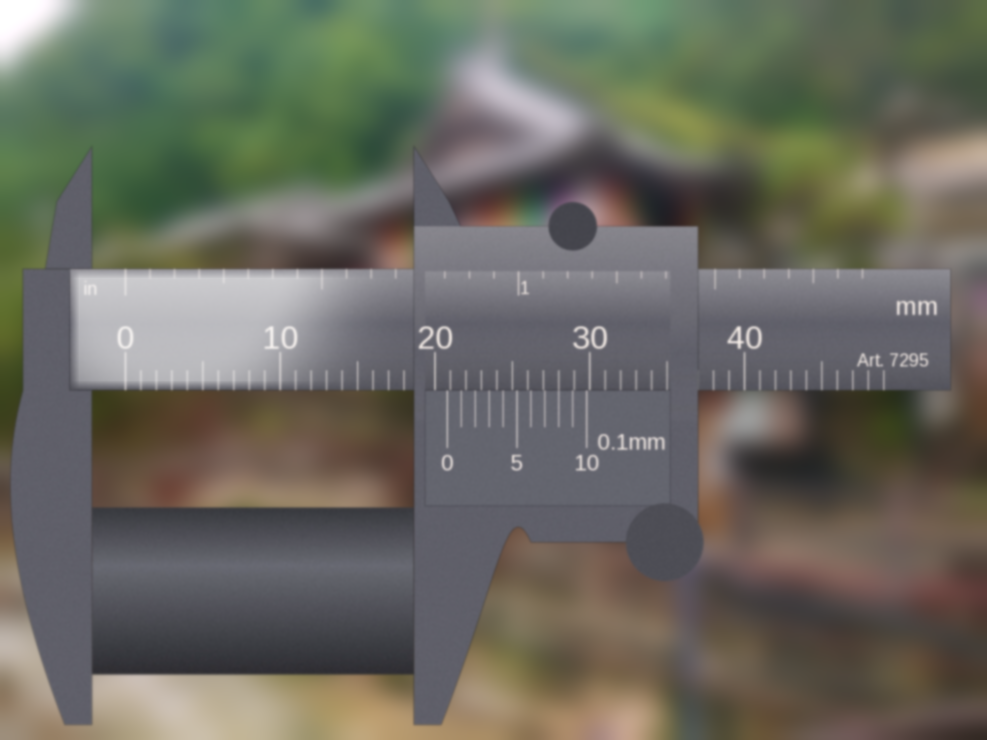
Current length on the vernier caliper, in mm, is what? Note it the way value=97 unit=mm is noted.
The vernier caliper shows value=20.8 unit=mm
